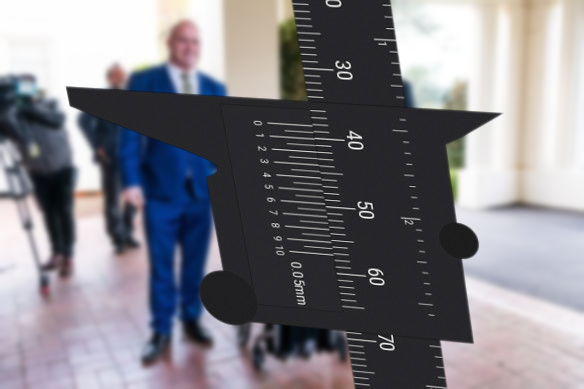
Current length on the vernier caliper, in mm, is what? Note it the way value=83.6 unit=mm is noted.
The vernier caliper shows value=38.2 unit=mm
